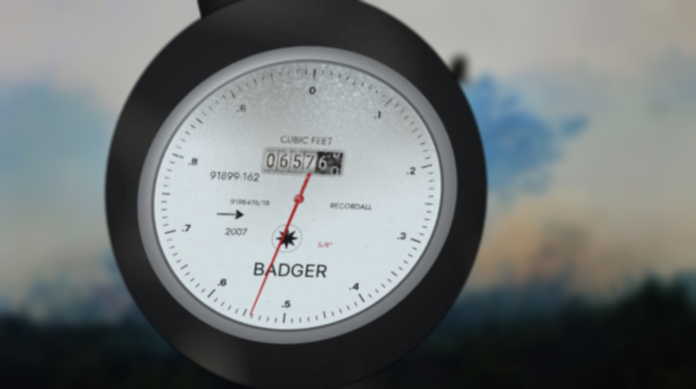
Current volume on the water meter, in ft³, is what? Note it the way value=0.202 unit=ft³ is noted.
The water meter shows value=65768.54 unit=ft³
